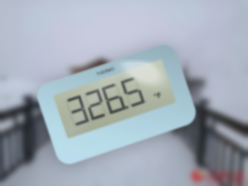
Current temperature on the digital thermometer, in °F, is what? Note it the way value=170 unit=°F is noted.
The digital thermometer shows value=326.5 unit=°F
